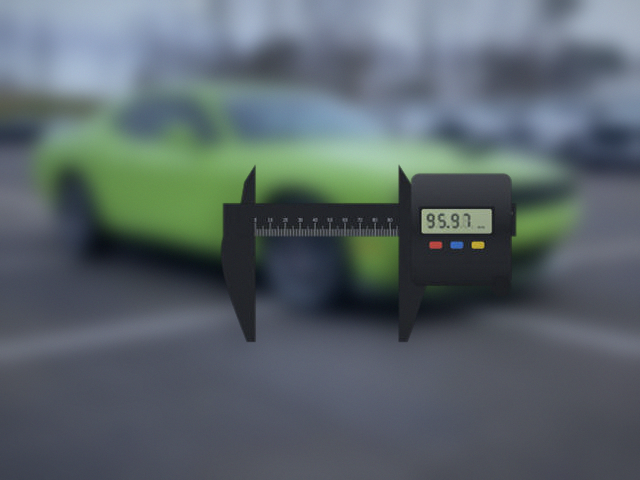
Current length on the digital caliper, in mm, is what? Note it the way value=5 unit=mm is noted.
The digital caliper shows value=95.97 unit=mm
